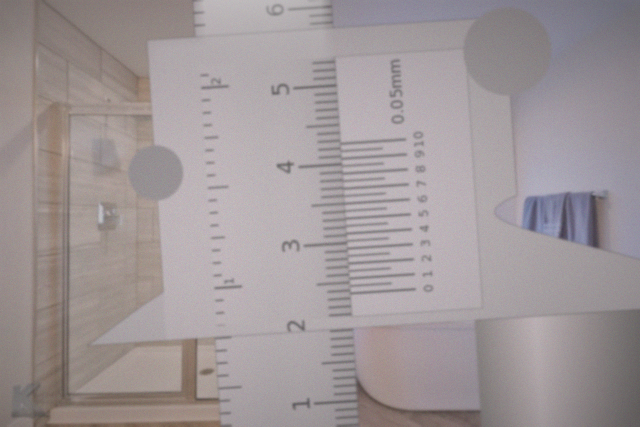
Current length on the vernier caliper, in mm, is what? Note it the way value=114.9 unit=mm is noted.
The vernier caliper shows value=23.6 unit=mm
